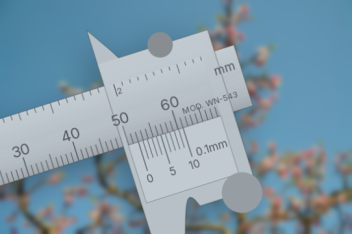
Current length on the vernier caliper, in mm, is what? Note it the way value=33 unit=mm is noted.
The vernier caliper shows value=52.0 unit=mm
